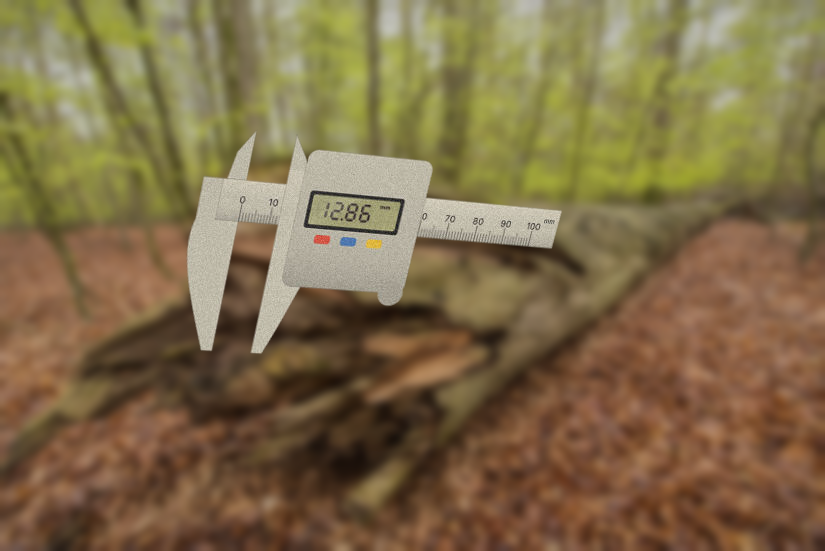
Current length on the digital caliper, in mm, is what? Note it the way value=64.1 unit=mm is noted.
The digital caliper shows value=12.86 unit=mm
